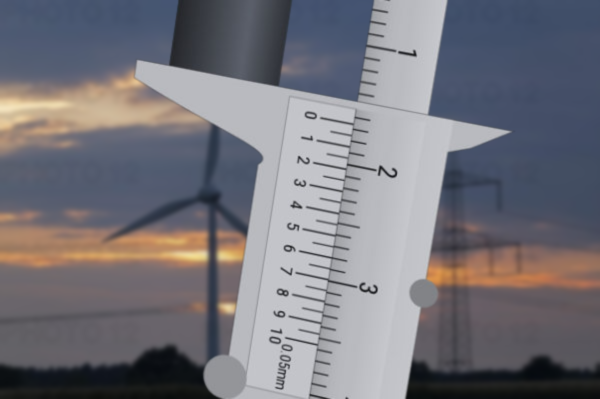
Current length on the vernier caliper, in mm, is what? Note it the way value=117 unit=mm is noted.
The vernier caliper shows value=16.6 unit=mm
